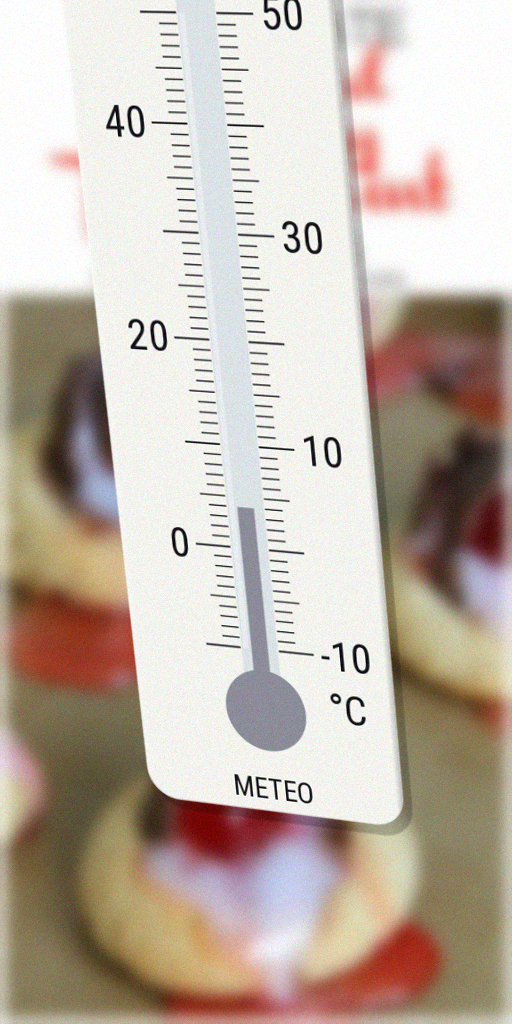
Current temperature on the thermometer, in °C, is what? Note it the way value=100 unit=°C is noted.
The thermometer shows value=4 unit=°C
